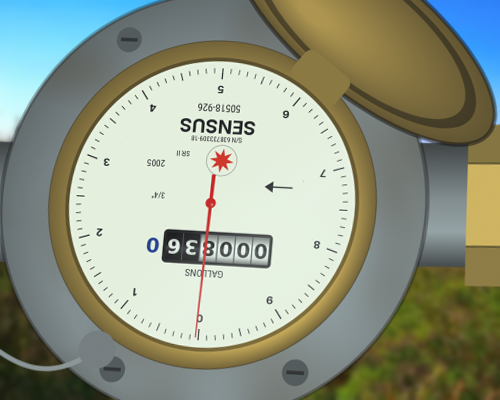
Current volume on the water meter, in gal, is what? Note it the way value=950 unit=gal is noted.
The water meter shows value=8360.0 unit=gal
